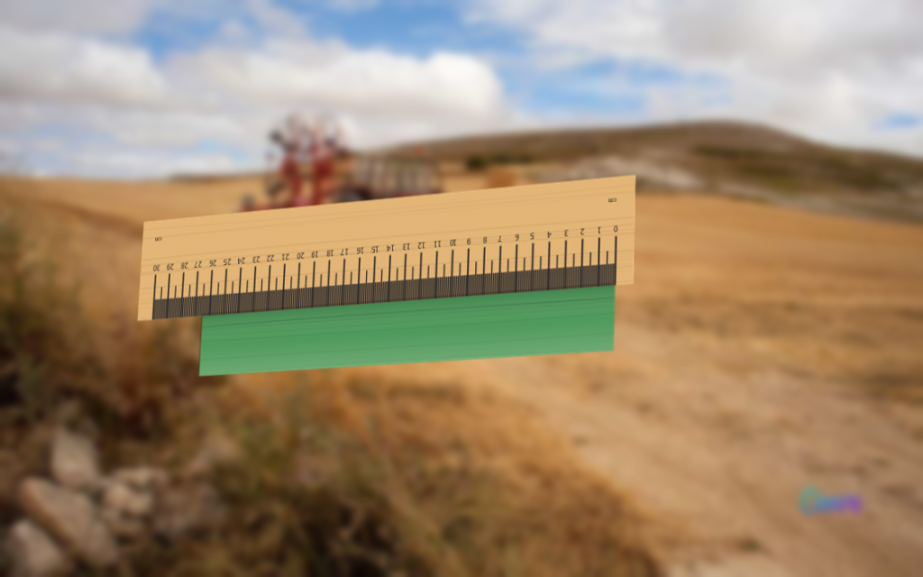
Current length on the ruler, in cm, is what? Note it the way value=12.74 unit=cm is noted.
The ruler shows value=26.5 unit=cm
